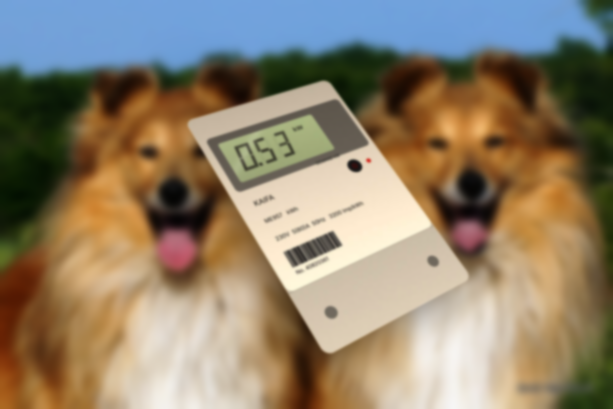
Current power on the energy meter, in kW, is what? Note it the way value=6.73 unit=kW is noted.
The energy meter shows value=0.53 unit=kW
